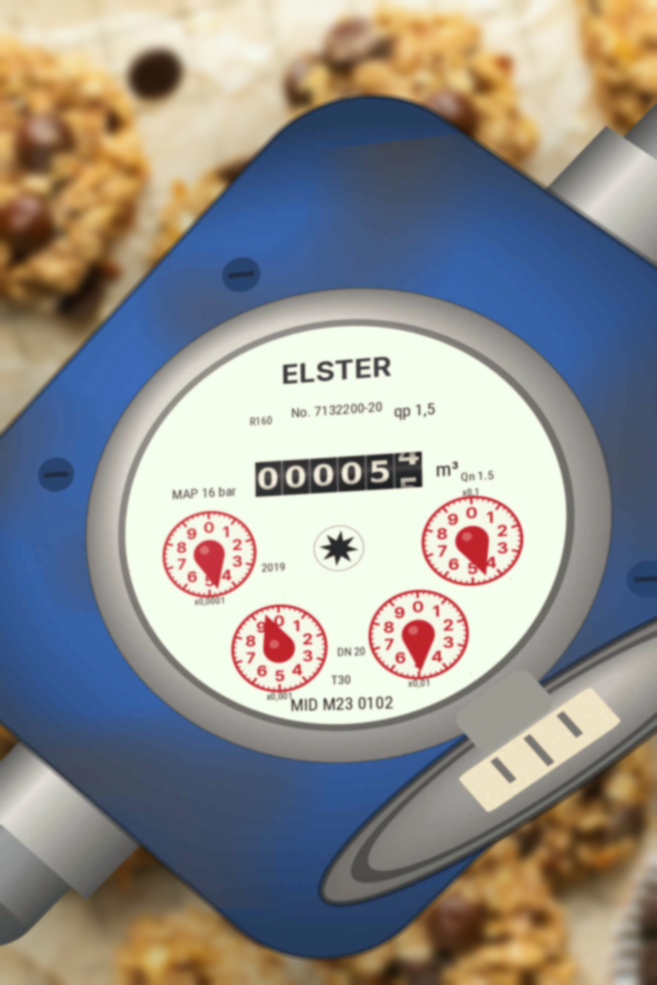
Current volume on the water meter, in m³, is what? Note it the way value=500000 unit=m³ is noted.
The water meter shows value=54.4494 unit=m³
